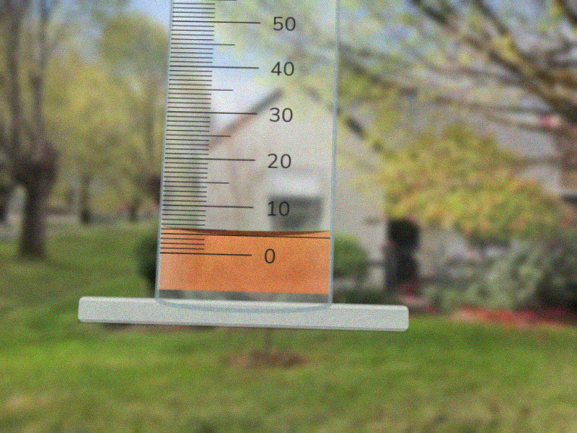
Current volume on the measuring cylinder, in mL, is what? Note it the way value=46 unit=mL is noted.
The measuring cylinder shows value=4 unit=mL
